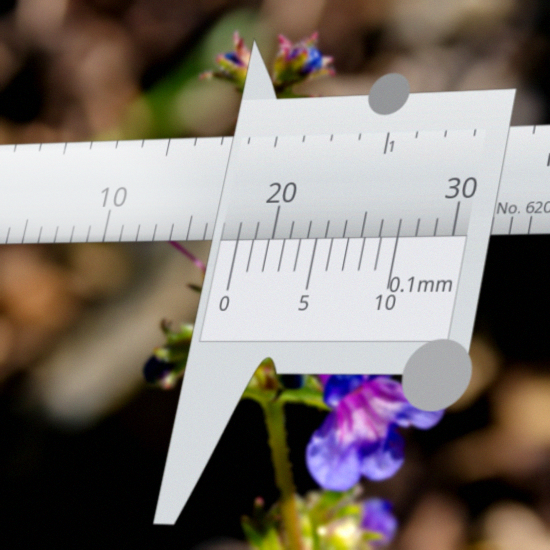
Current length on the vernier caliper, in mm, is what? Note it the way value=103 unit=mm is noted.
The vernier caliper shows value=18.0 unit=mm
